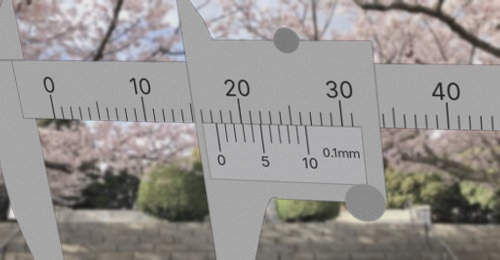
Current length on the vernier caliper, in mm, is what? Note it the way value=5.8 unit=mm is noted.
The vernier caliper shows value=17.4 unit=mm
